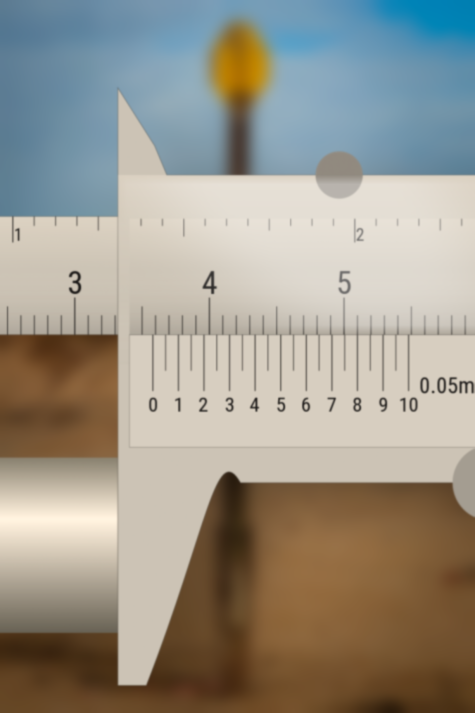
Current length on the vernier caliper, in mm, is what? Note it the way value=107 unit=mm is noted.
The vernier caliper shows value=35.8 unit=mm
